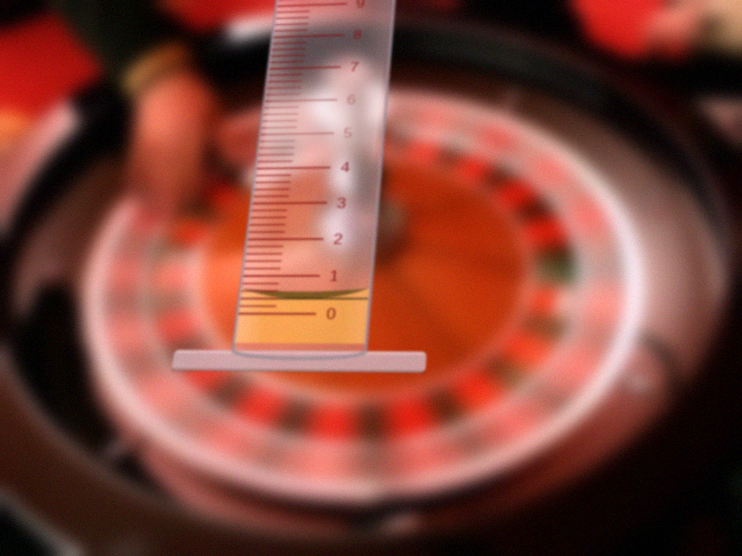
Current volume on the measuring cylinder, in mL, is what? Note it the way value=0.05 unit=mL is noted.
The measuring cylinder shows value=0.4 unit=mL
